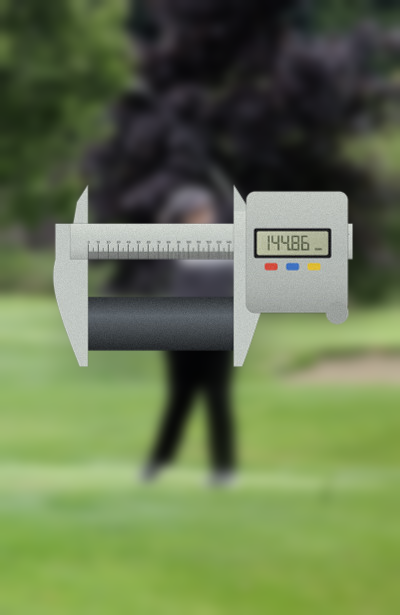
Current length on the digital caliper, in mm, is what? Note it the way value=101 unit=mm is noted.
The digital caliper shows value=144.86 unit=mm
